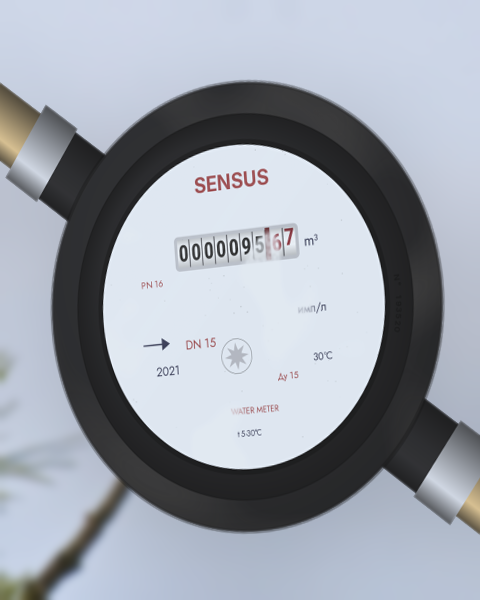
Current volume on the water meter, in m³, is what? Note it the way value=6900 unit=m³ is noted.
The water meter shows value=95.67 unit=m³
